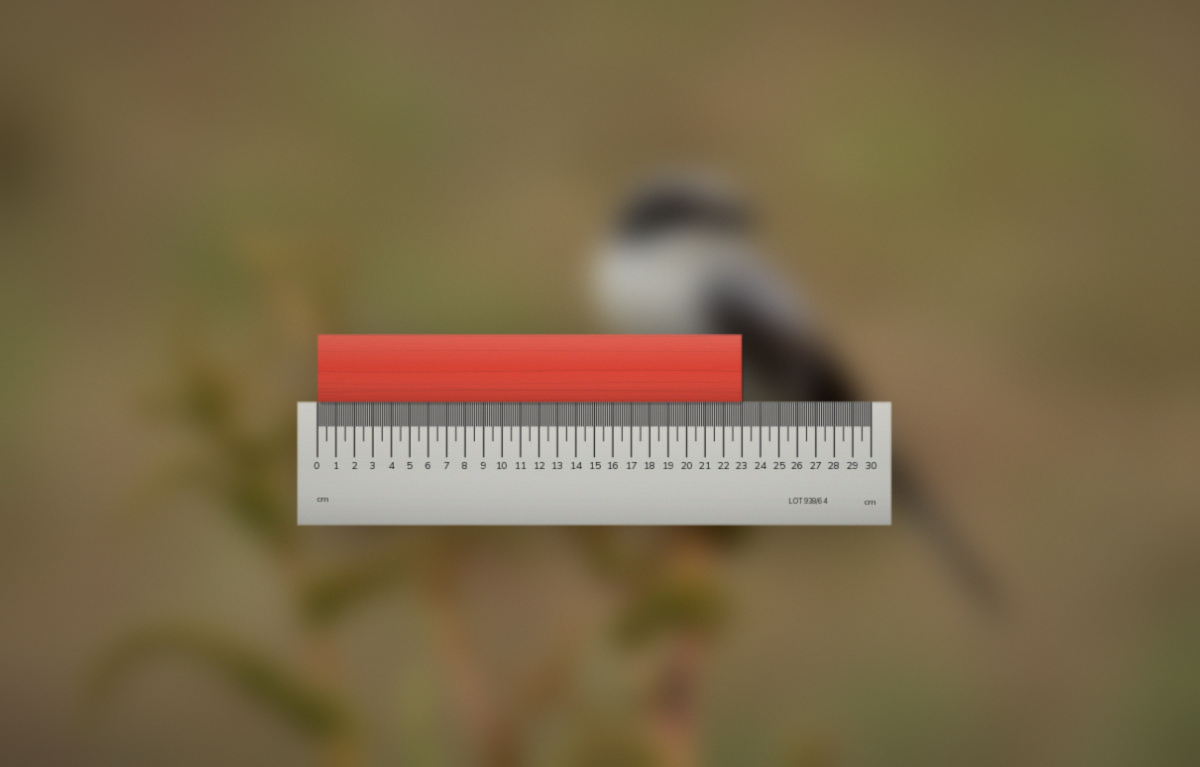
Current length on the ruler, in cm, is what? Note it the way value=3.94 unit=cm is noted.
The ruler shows value=23 unit=cm
